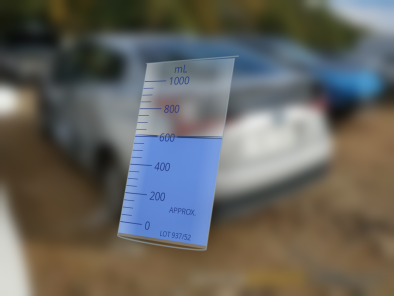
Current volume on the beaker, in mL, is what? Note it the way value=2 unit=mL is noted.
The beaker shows value=600 unit=mL
